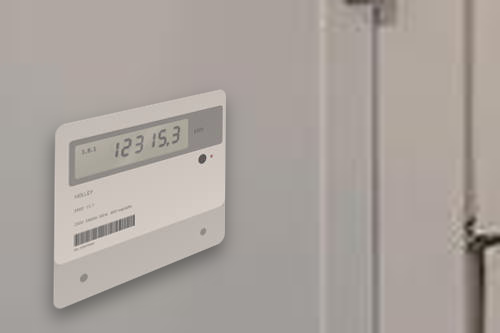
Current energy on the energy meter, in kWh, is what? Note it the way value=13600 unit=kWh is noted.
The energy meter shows value=12315.3 unit=kWh
